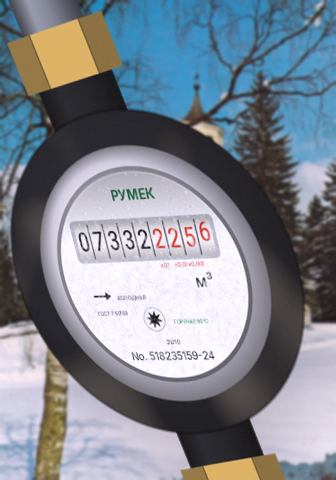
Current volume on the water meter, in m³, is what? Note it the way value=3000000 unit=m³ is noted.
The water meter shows value=7332.2256 unit=m³
